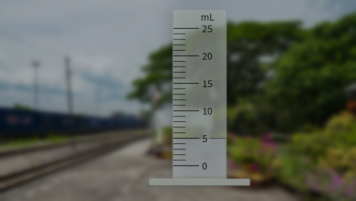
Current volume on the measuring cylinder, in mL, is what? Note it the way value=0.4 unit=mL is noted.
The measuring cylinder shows value=5 unit=mL
